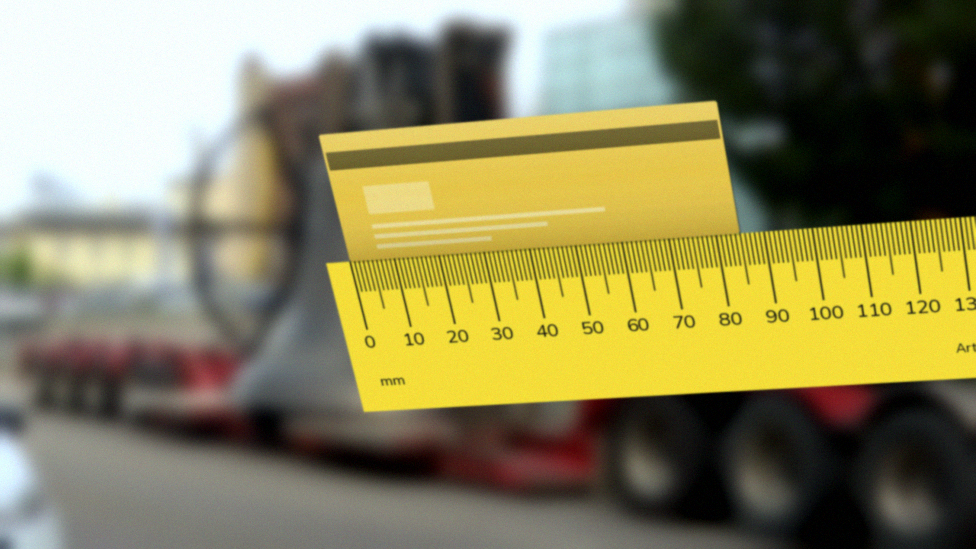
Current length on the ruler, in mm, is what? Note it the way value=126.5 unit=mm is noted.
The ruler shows value=85 unit=mm
